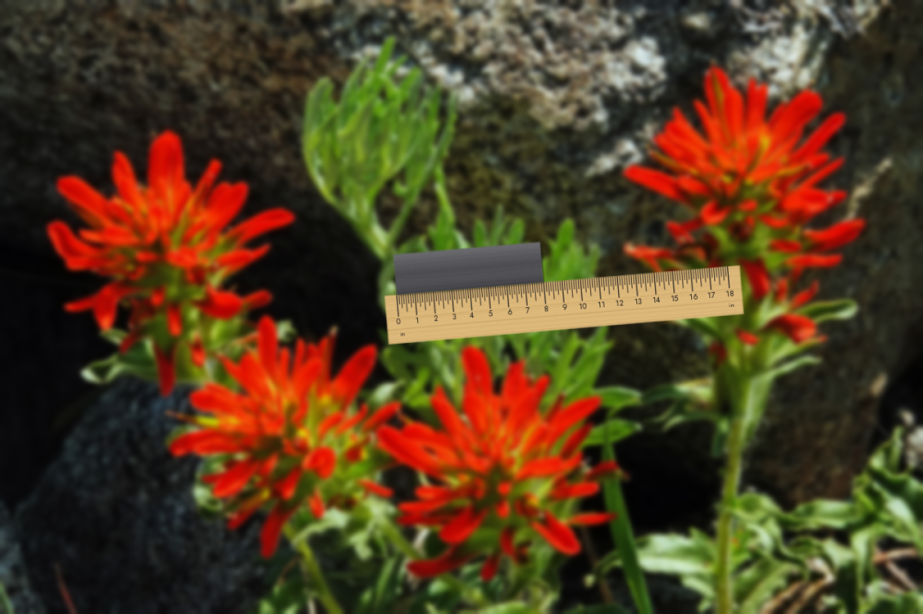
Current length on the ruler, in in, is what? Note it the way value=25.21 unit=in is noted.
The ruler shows value=8 unit=in
